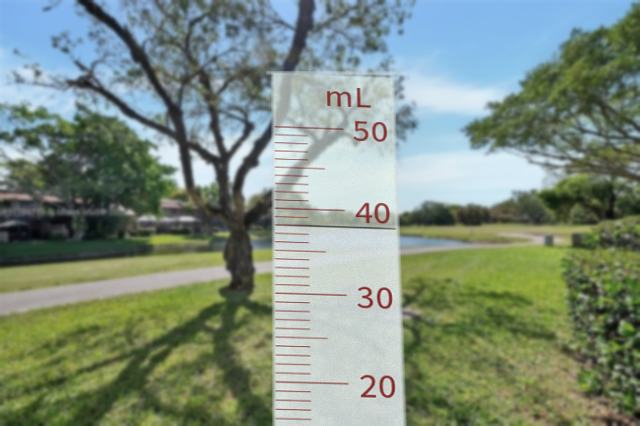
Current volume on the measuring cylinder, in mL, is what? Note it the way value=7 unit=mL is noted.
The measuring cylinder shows value=38 unit=mL
